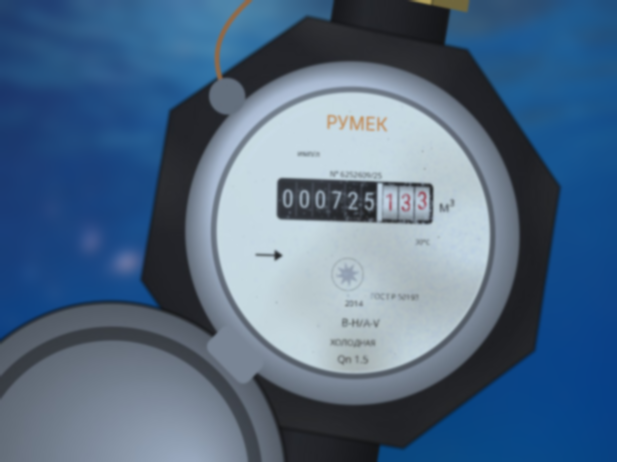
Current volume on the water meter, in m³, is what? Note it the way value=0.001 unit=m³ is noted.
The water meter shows value=725.133 unit=m³
